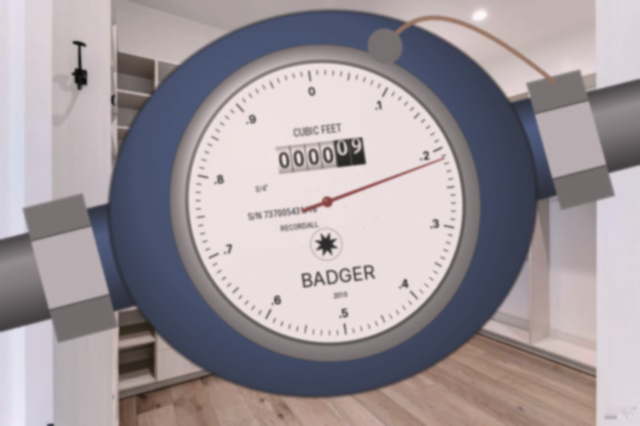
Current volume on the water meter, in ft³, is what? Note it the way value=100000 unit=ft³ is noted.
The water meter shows value=9.21 unit=ft³
